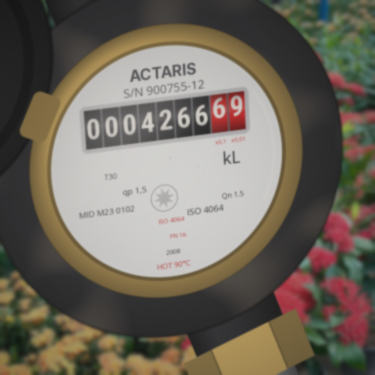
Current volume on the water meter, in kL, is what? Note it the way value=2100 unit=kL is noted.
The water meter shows value=4266.69 unit=kL
